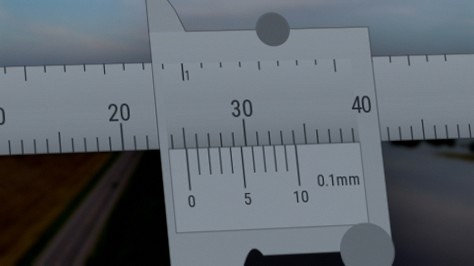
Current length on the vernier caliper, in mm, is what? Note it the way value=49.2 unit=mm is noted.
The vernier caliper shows value=25.1 unit=mm
